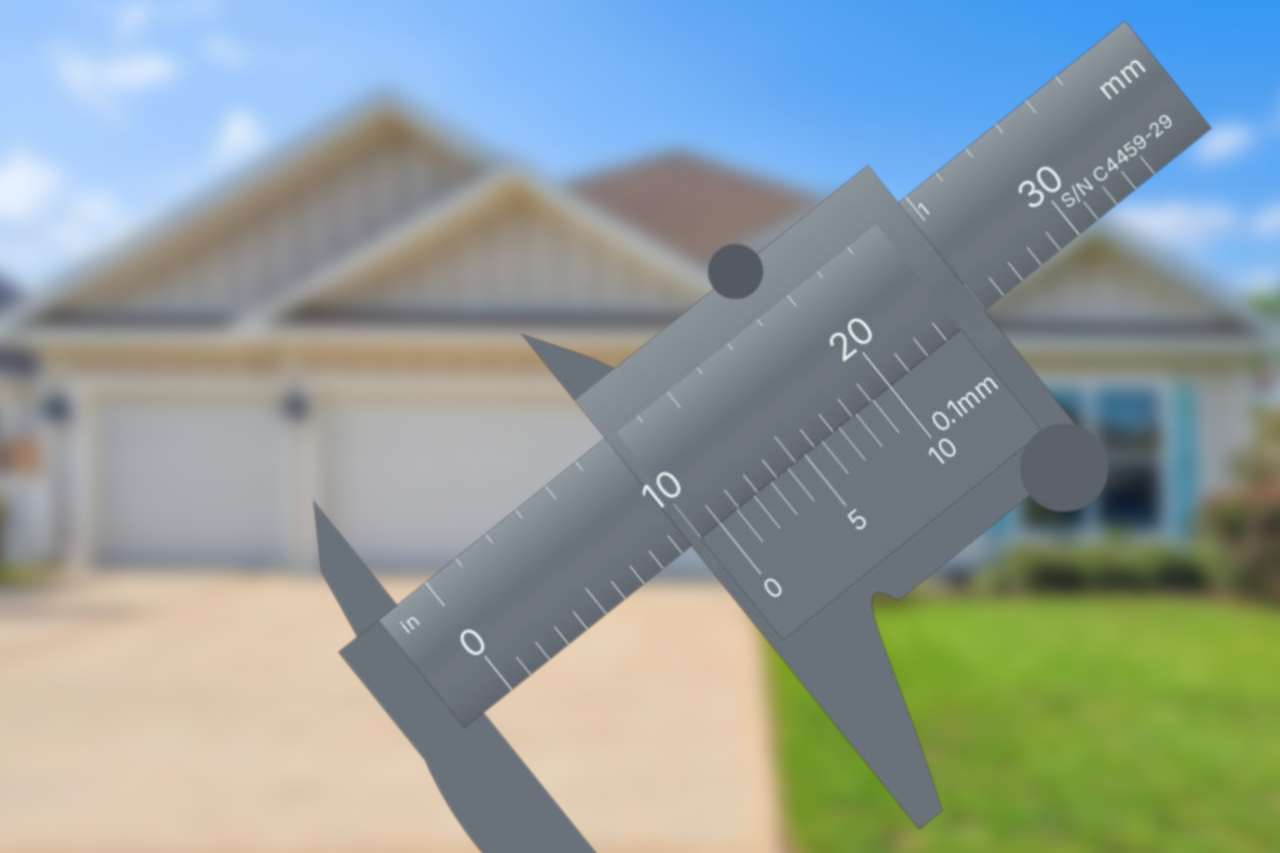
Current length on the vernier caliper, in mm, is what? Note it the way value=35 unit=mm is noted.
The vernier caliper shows value=11.0 unit=mm
